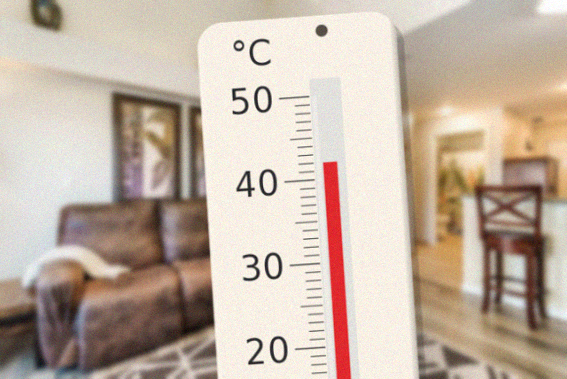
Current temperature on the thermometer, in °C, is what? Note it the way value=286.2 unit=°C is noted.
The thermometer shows value=42 unit=°C
